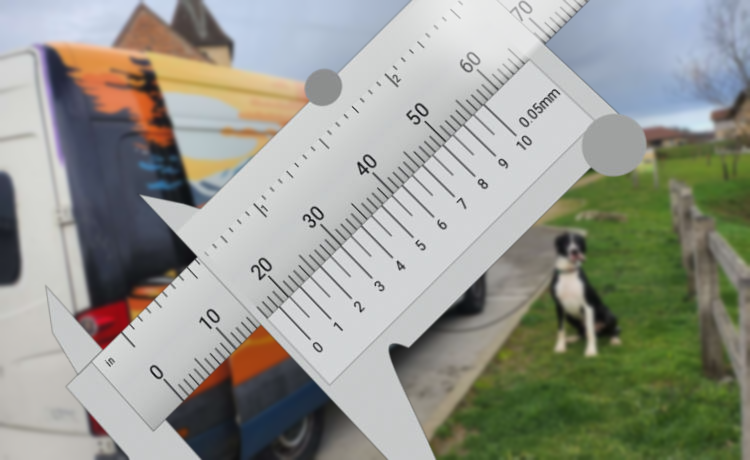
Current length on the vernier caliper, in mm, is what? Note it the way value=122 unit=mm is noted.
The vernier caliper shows value=18.2 unit=mm
